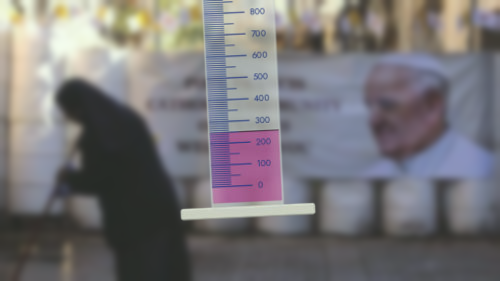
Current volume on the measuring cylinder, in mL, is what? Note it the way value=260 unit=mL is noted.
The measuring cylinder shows value=250 unit=mL
